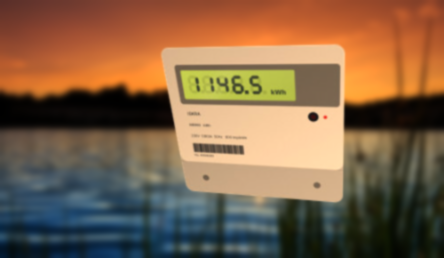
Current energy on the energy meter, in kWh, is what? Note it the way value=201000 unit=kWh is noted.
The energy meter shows value=1146.5 unit=kWh
